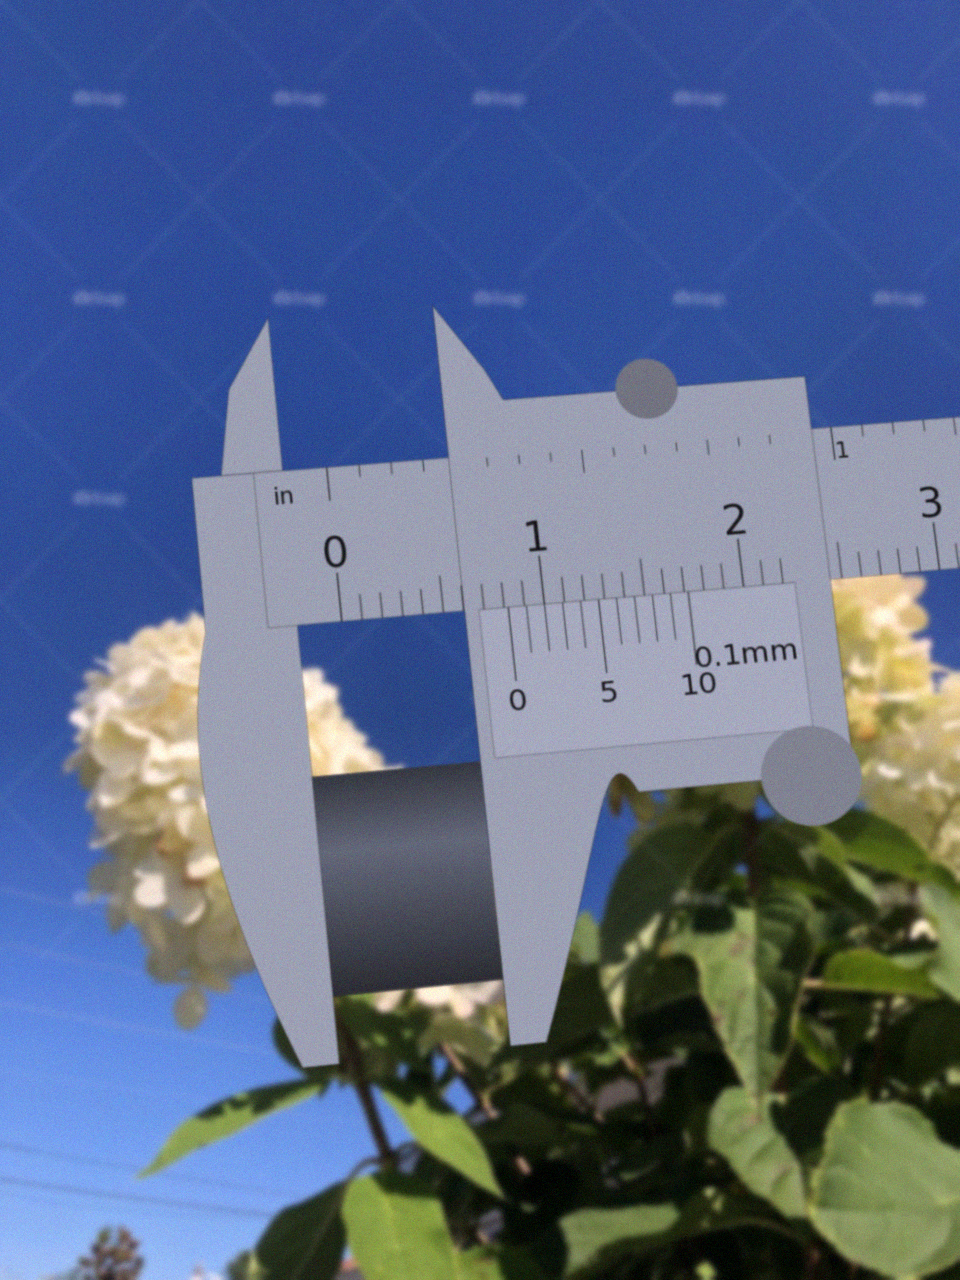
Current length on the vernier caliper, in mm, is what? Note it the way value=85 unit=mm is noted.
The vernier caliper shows value=8.2 unit=mm
